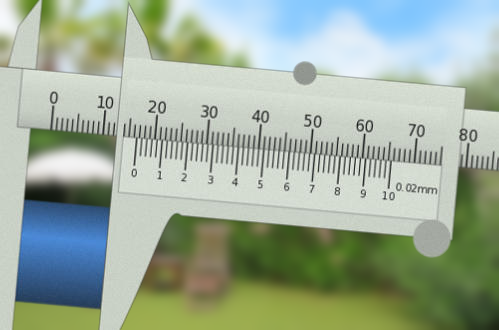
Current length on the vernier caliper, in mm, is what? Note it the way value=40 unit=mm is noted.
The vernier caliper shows value=16.5 unit=mm
